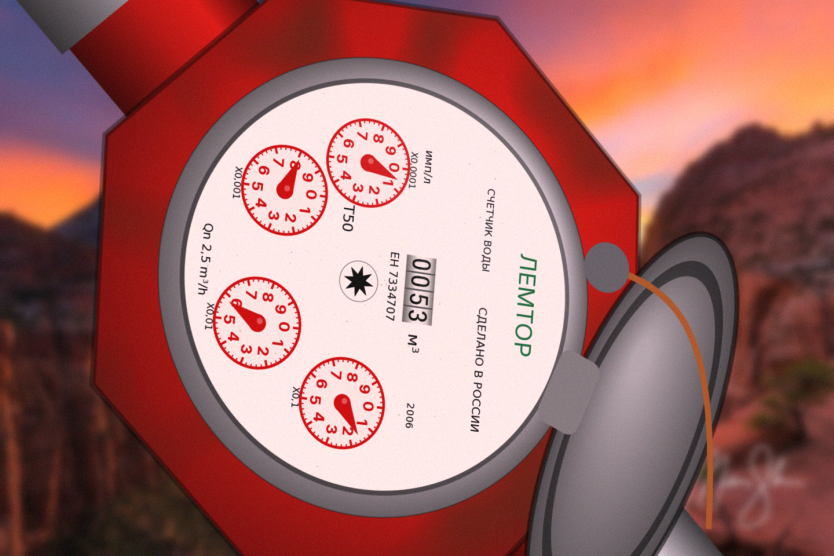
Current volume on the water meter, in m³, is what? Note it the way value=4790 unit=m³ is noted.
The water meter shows value=53.1580 unit=m³
